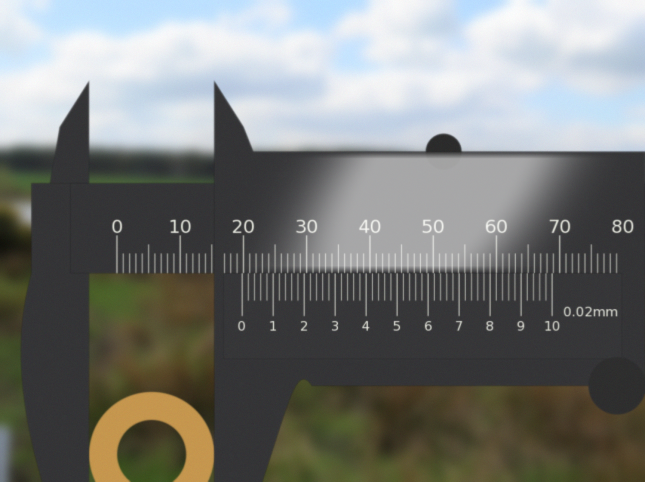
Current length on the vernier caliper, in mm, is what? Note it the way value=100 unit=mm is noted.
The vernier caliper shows value=19.8 unit=mm
